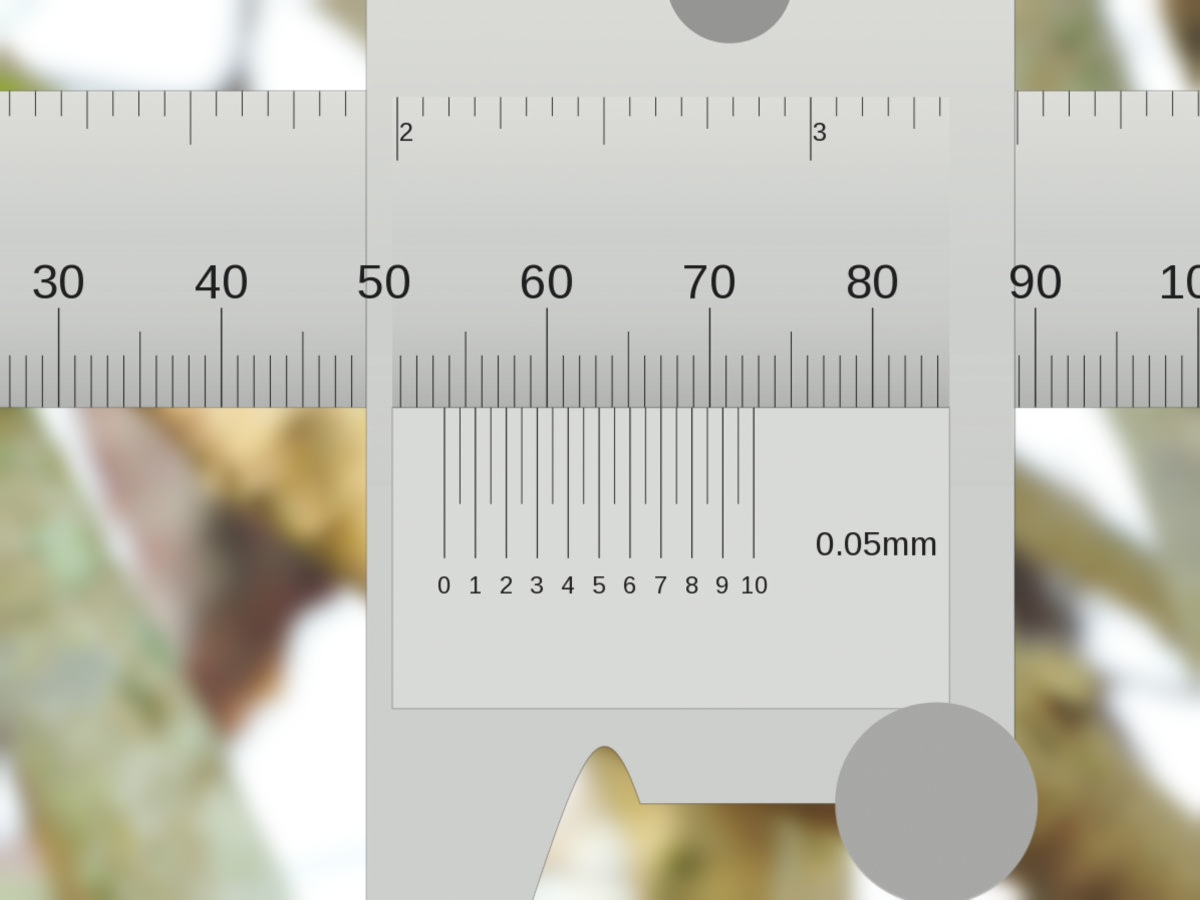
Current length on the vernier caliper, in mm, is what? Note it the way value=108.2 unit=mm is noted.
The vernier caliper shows value=53.7 unit=mm
